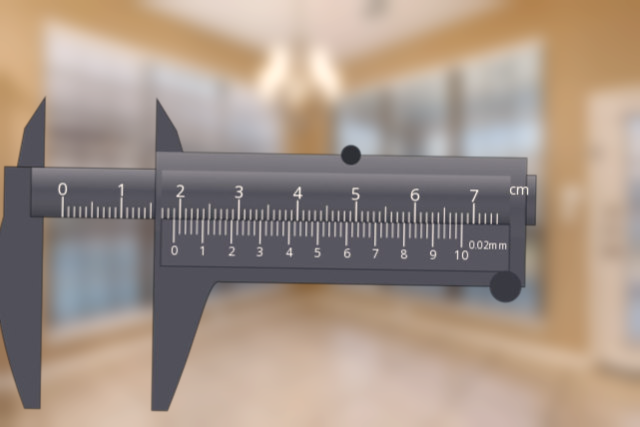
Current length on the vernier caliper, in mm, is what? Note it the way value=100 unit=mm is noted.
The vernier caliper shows value=19.0 unit=mm
